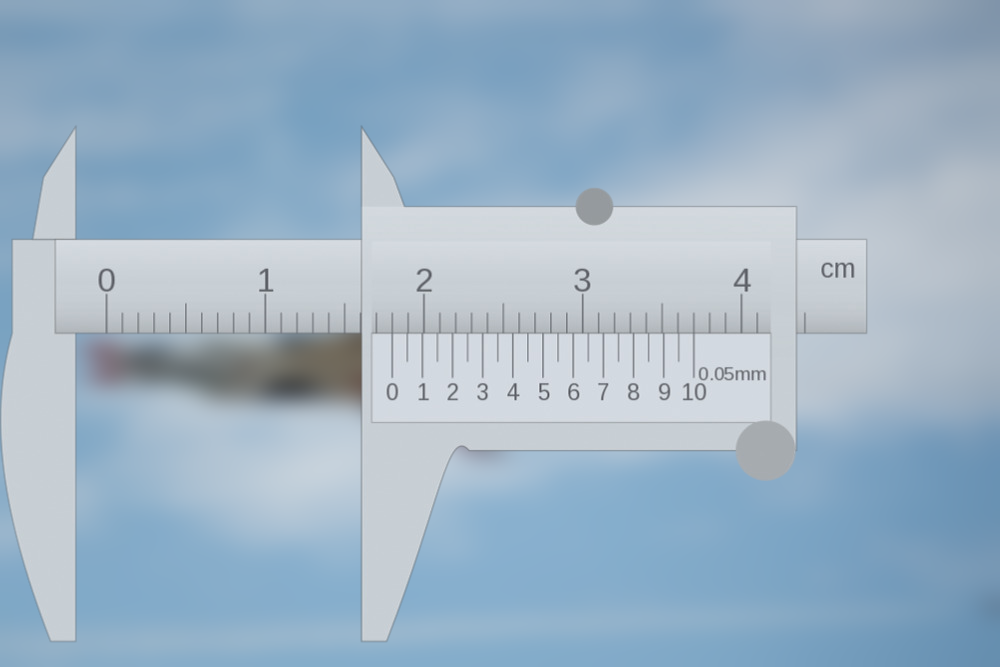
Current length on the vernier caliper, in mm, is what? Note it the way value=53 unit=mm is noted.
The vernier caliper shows value=18.0 unit=mm
